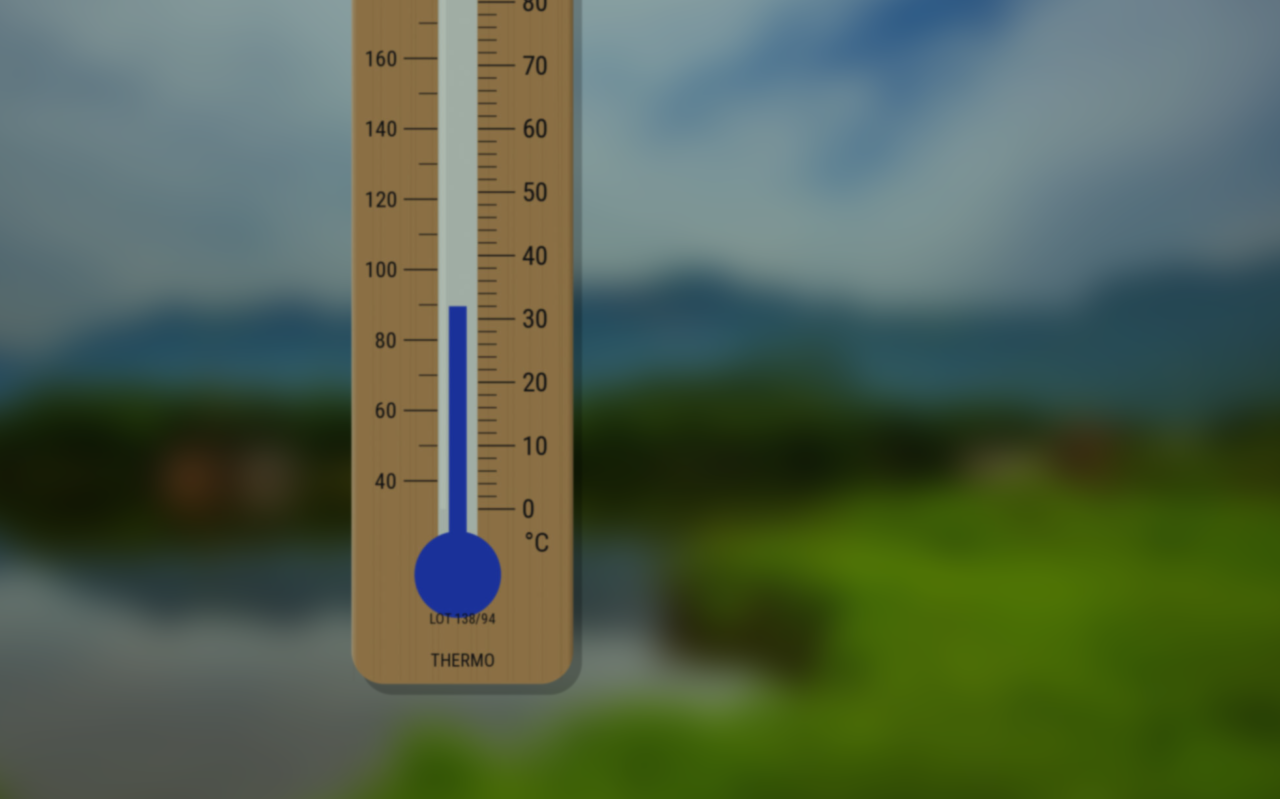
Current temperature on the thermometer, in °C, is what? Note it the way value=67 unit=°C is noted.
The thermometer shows value=32 unit=°C
